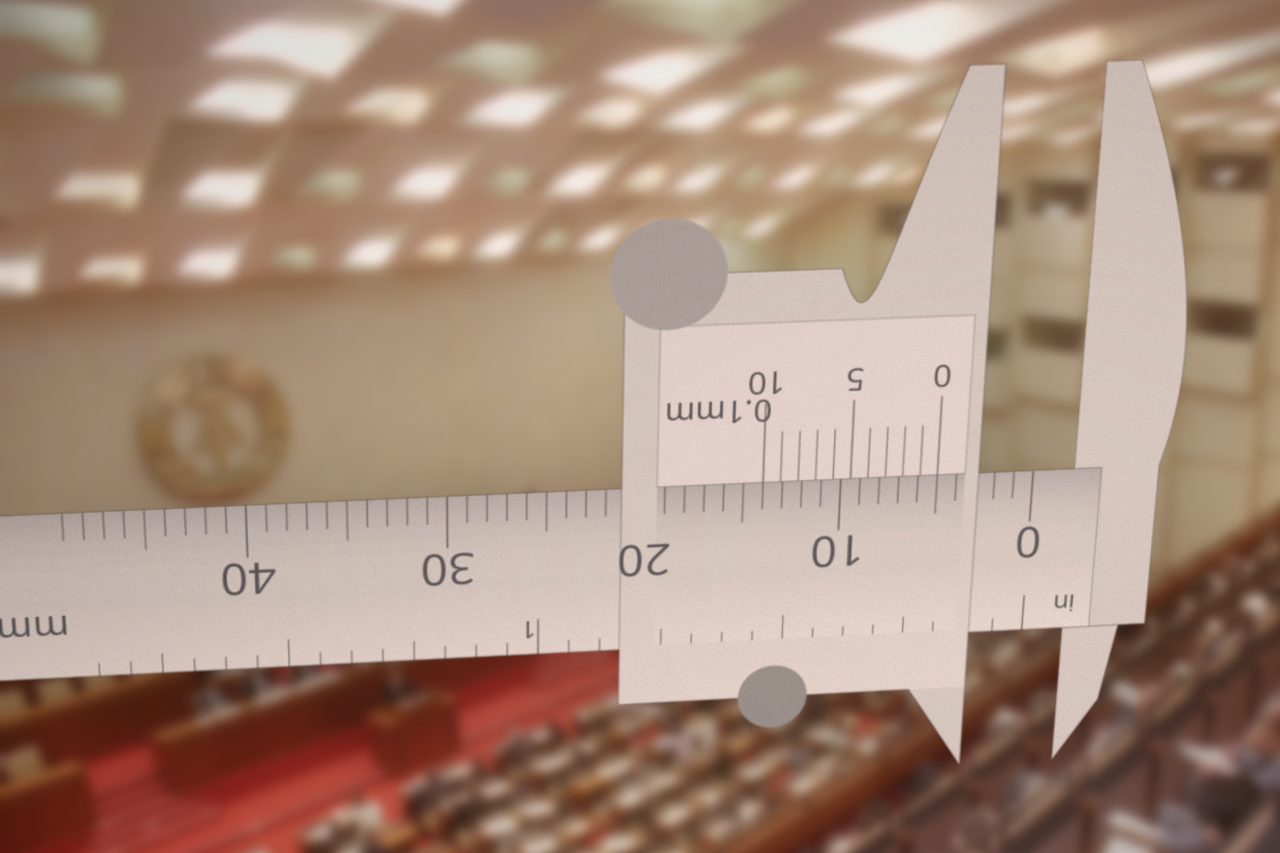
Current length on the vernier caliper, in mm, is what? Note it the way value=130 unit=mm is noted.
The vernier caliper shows value=5.0 unit=mm
